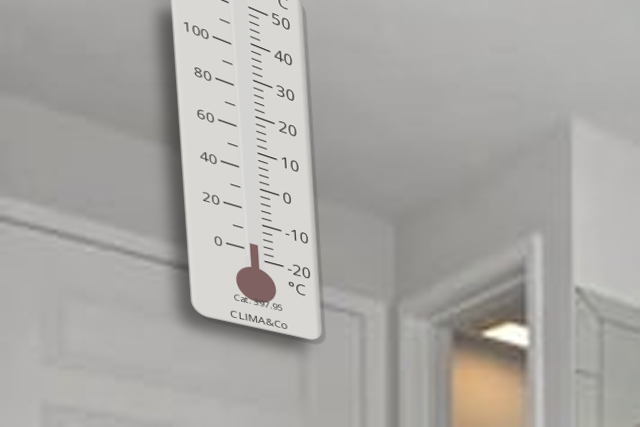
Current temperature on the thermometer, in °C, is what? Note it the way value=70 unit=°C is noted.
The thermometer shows value=-16 unit=°C
